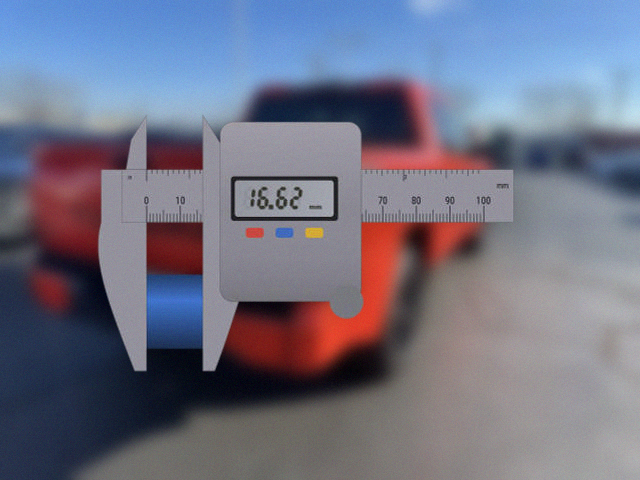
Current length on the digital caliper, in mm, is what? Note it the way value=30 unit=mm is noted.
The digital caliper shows value=16.62 unit=mm
